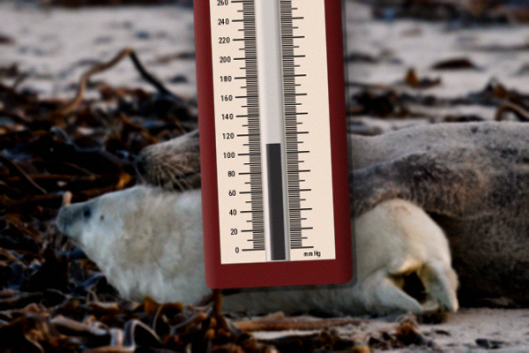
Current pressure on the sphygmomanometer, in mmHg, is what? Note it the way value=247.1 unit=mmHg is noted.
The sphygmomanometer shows value=110 unit=mmHg
